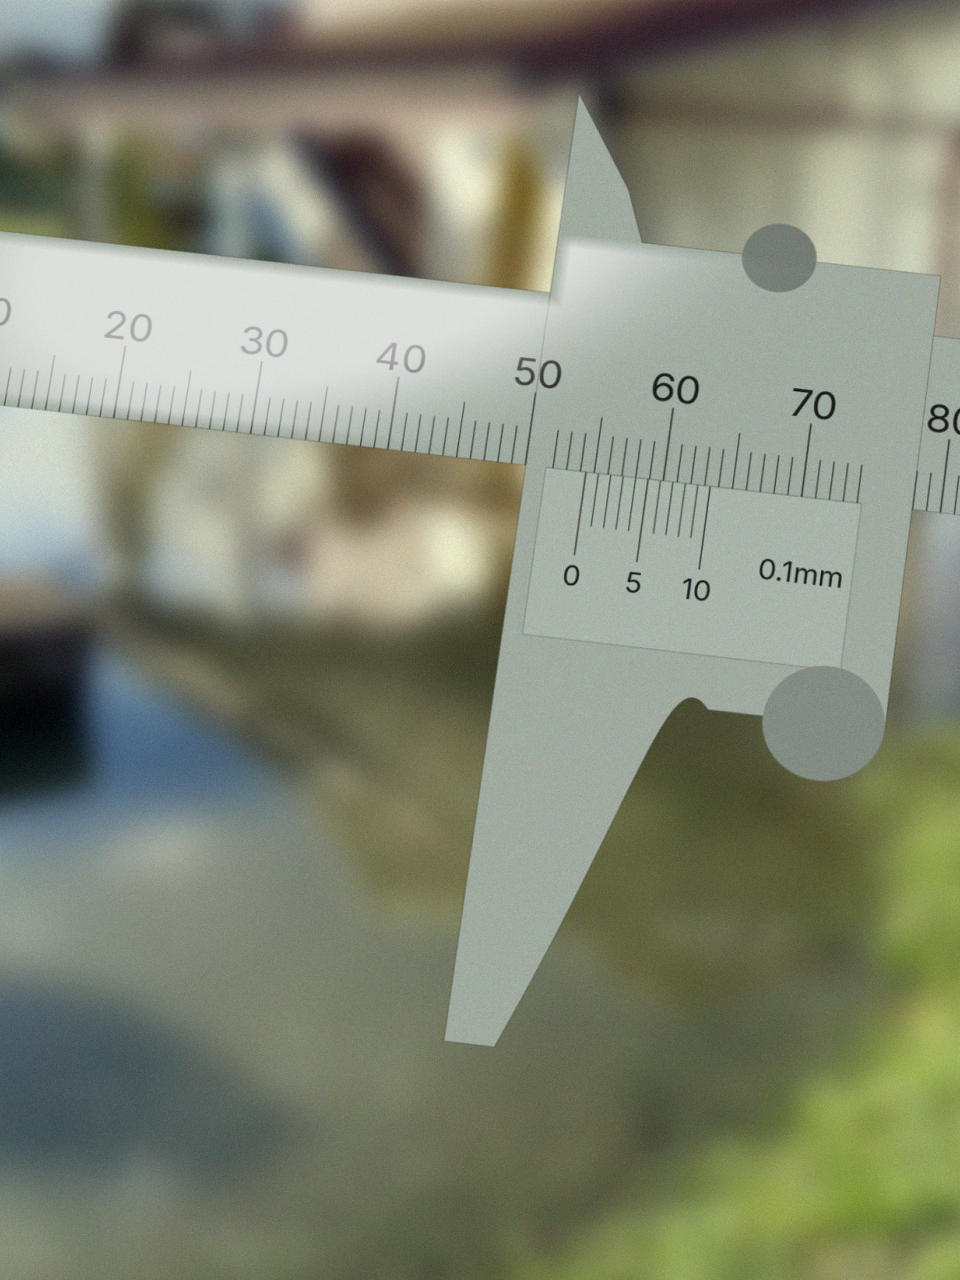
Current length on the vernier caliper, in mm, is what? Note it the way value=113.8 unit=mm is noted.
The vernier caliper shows value=54.4 unit=mm
